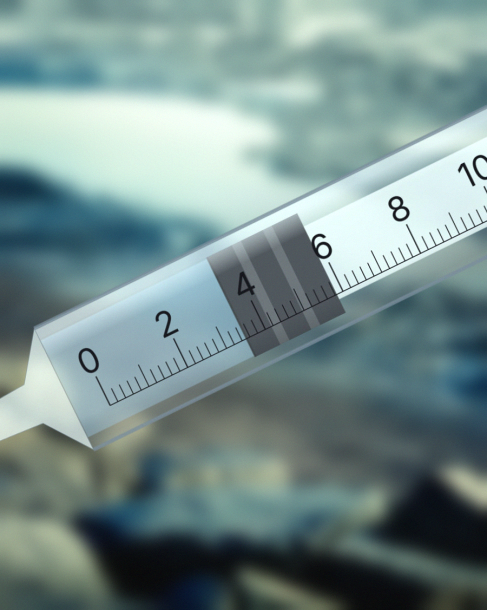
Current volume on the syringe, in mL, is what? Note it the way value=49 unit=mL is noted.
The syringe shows value=3.5 unit=mL
